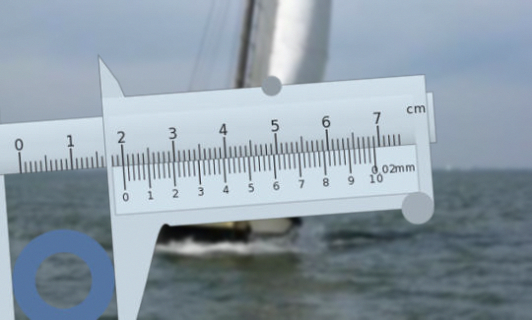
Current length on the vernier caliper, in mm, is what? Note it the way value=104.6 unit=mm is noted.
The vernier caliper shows value=20.0 unit=mm
